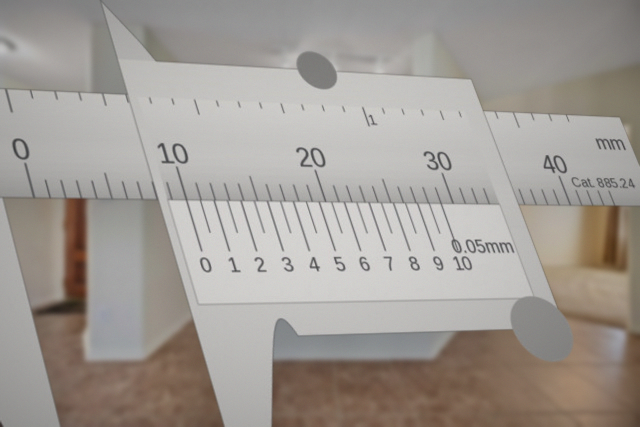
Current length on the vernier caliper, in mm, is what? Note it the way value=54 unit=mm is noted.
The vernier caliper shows value=10.0 unit=mm
